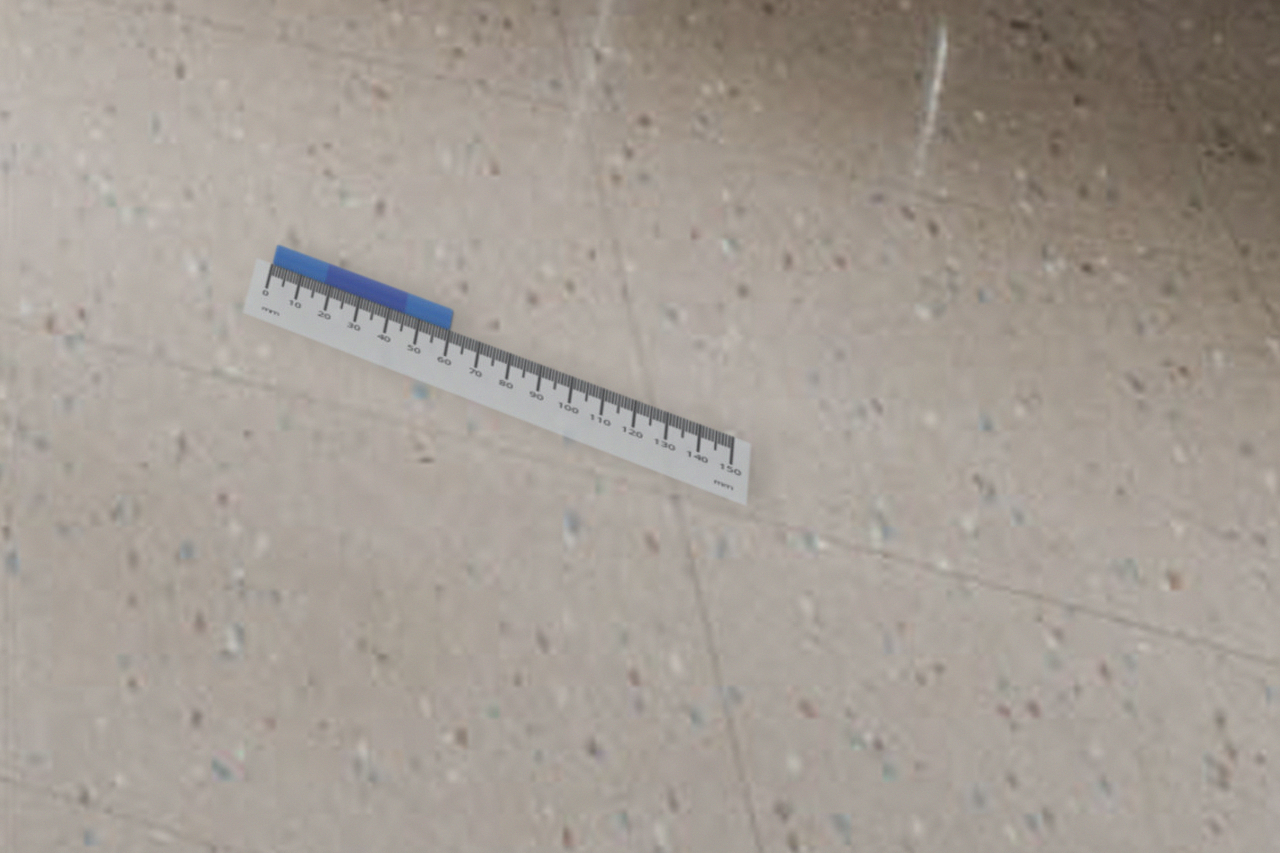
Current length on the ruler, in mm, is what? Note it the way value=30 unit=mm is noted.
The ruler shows value=60 unit=mm
